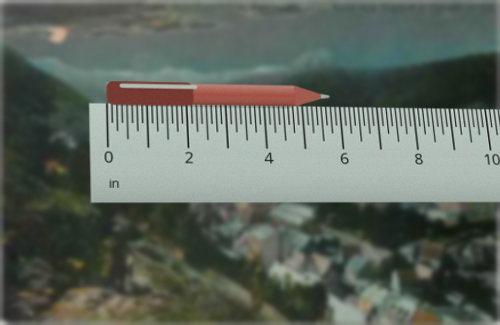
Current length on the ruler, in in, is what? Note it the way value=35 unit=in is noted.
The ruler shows value=5.75 unit=in
